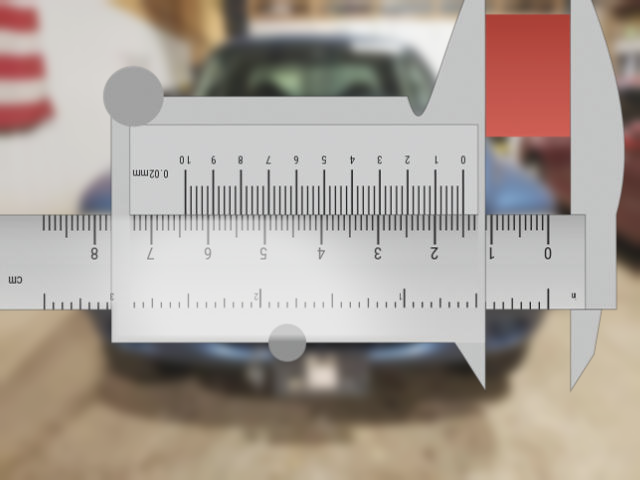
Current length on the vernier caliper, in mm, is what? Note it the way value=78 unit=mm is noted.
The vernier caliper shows value=15.0 unit=mm
